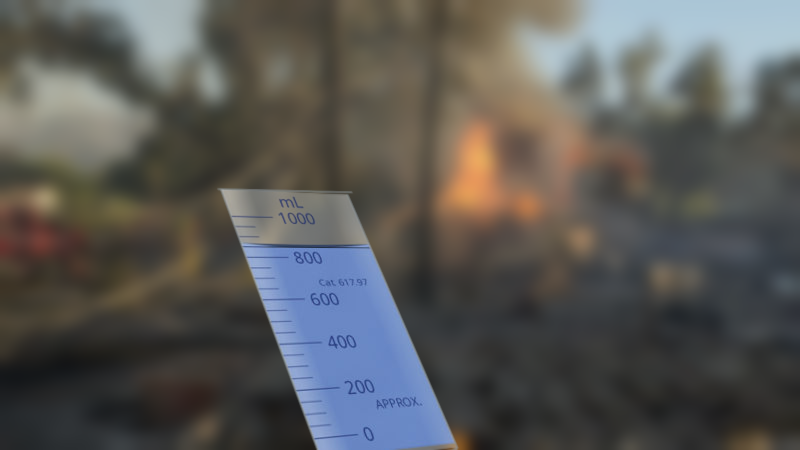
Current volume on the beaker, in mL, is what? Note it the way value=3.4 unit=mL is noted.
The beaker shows value=850 unit=mL
